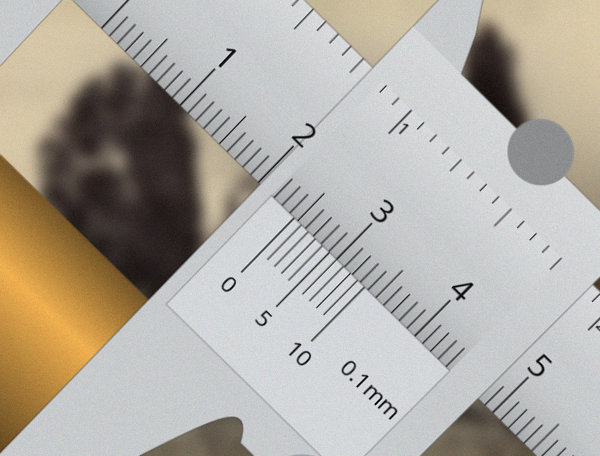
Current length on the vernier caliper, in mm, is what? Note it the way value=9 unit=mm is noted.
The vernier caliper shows value=24.6 unit=mm
